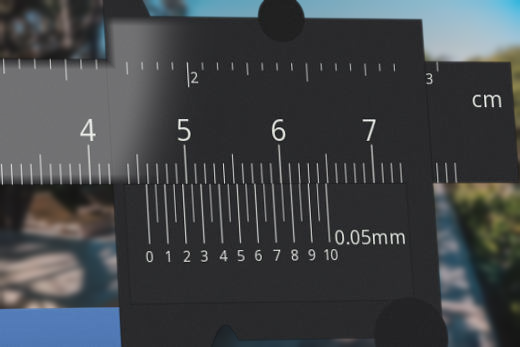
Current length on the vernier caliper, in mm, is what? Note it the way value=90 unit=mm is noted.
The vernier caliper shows value=45.8 unit=mm
